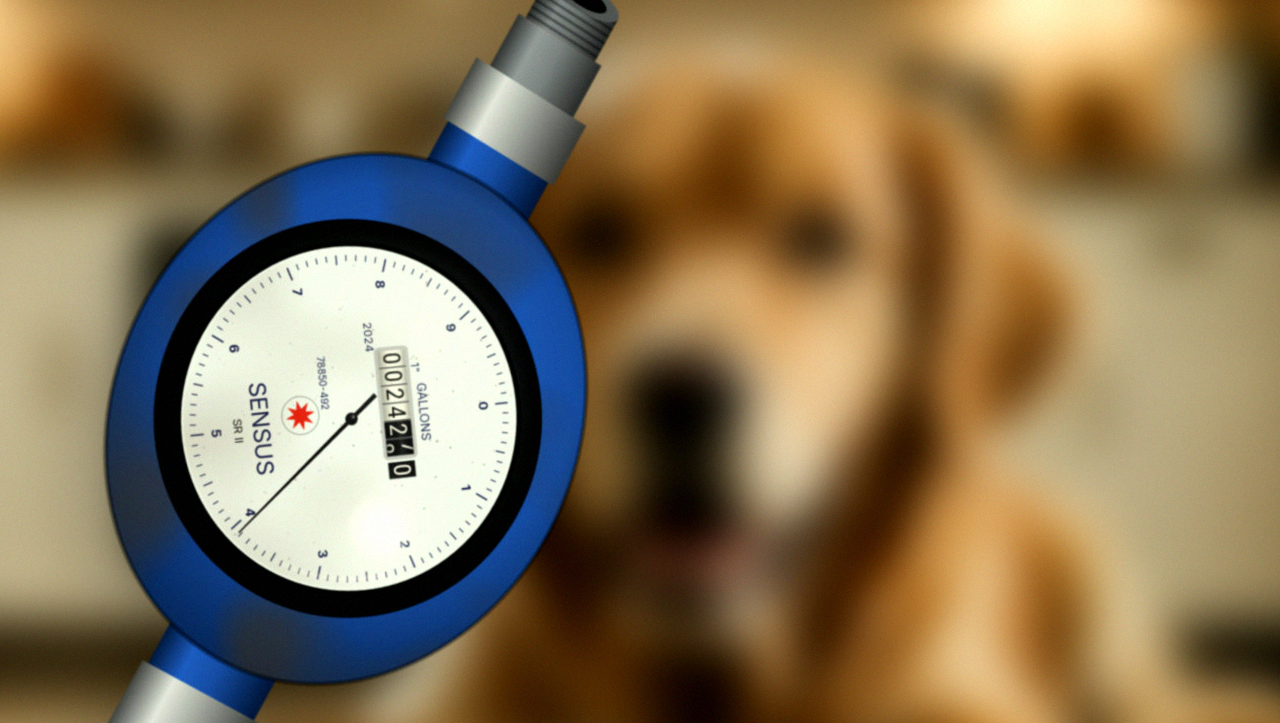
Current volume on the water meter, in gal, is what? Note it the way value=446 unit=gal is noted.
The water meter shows value=24273.9 unit=gal
